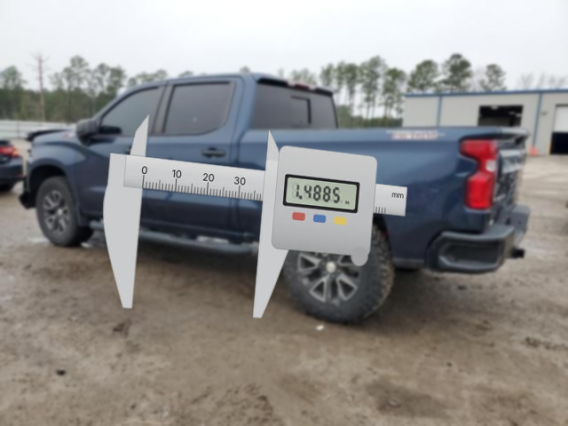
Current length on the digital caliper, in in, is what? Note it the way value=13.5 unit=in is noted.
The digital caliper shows value=1.4885 unit=in
